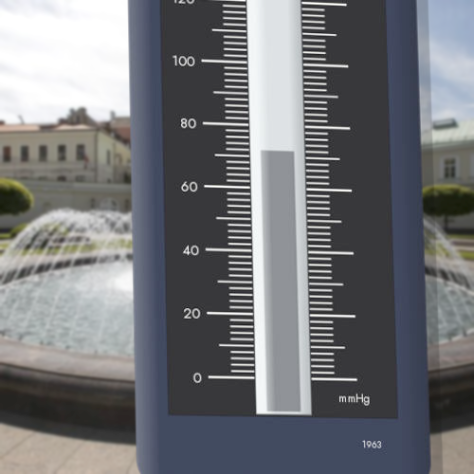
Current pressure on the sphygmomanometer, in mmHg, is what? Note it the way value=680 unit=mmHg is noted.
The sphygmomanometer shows value=72 unit=mmHg
